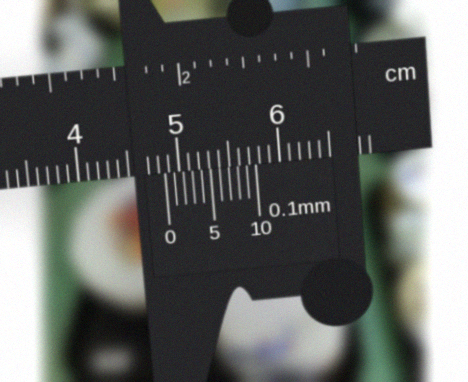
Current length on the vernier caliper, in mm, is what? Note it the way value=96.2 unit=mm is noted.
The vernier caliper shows value=48.6 unit=mm
